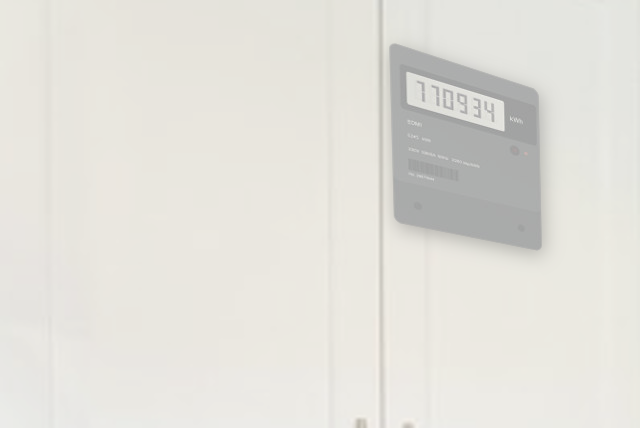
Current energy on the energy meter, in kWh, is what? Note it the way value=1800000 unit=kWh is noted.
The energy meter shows value=770934 unit=kWh
